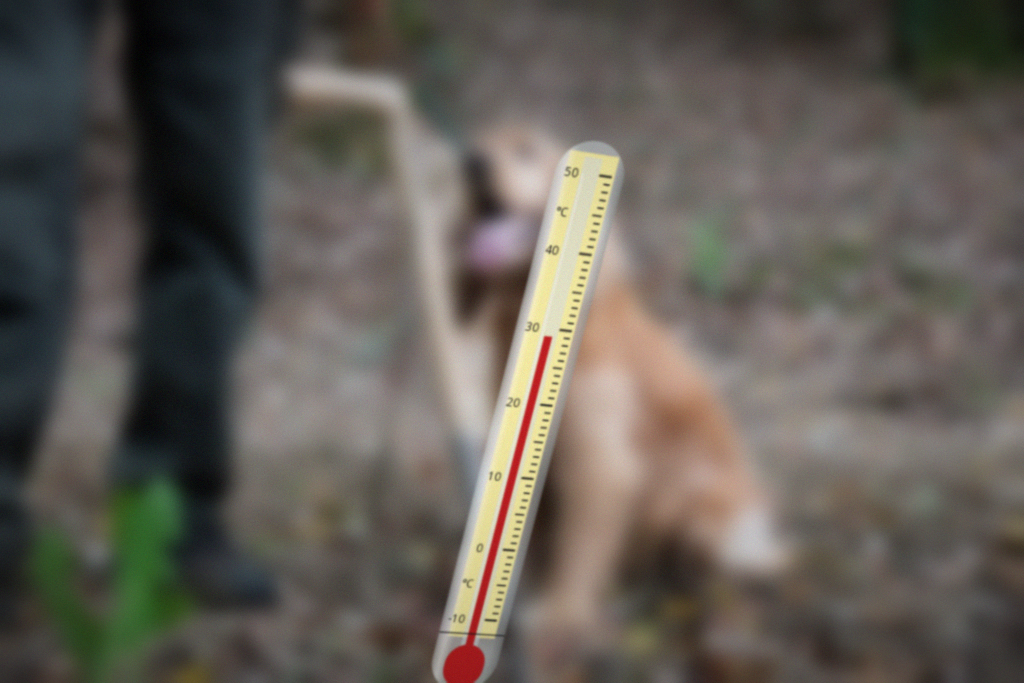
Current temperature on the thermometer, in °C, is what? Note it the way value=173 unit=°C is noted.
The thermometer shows value=29 unit=°C
